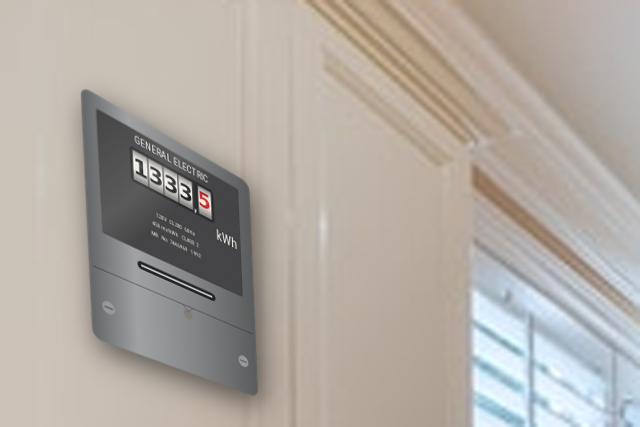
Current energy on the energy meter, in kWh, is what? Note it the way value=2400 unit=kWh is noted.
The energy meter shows value=1333.5 unit=kWh
